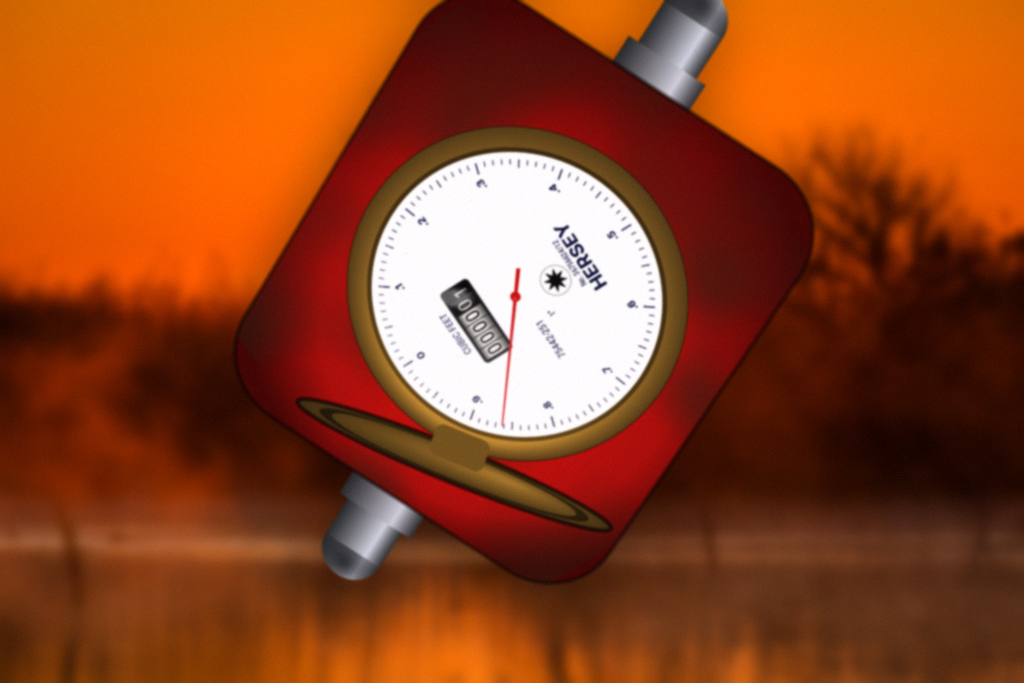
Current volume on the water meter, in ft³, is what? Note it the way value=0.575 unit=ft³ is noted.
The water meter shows value=0.86 unit=ft³
